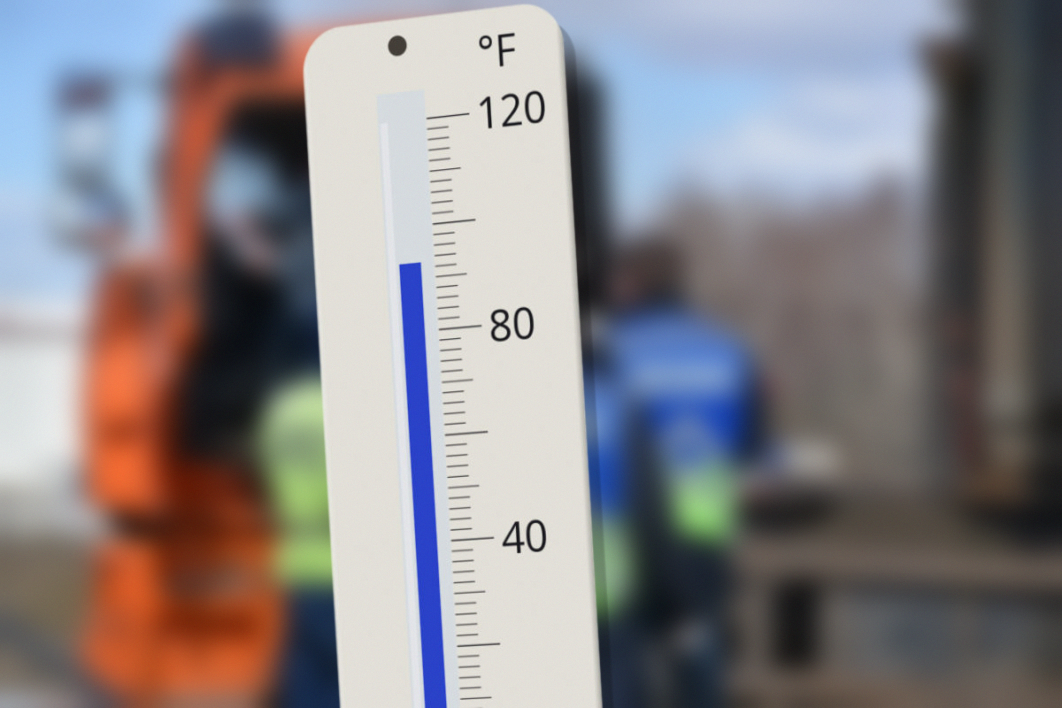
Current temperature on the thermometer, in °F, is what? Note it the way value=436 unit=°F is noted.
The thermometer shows value=93 unit=°F
